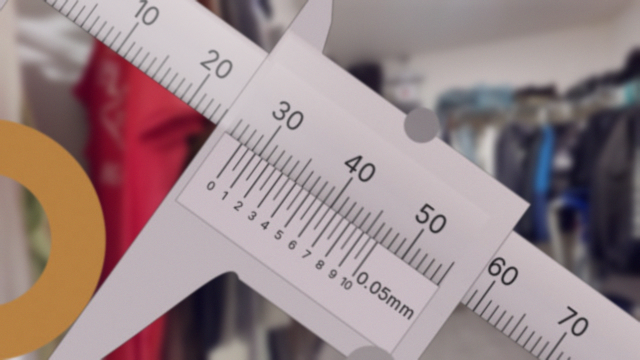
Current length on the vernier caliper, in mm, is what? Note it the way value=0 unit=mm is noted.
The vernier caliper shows value=27.6 unit=mm
